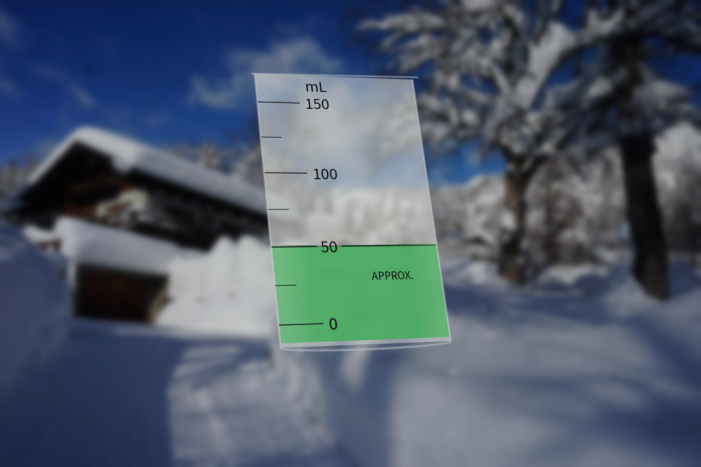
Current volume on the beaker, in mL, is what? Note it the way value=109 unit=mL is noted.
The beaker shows value=50 unit=mL
